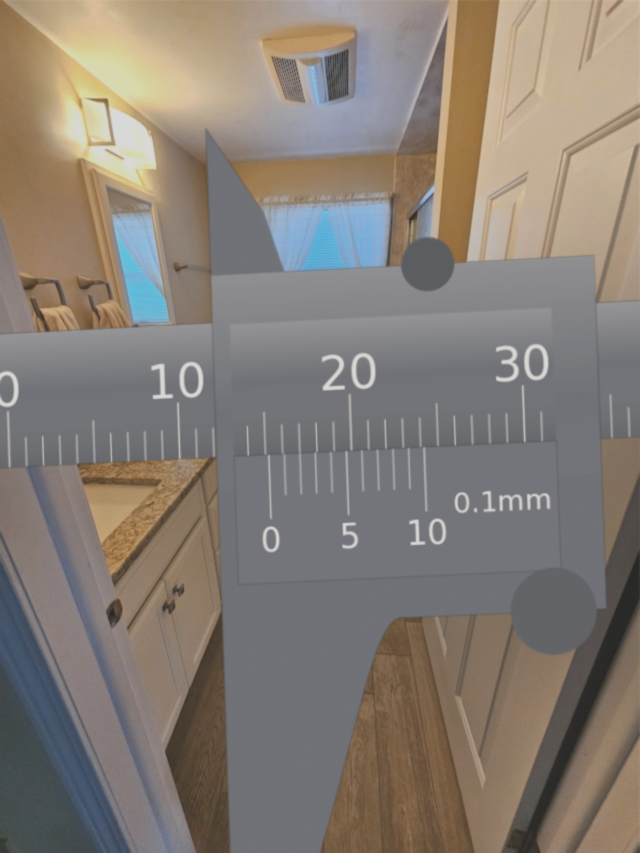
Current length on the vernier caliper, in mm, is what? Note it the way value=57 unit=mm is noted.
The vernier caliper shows value=15.2 unit=mm
